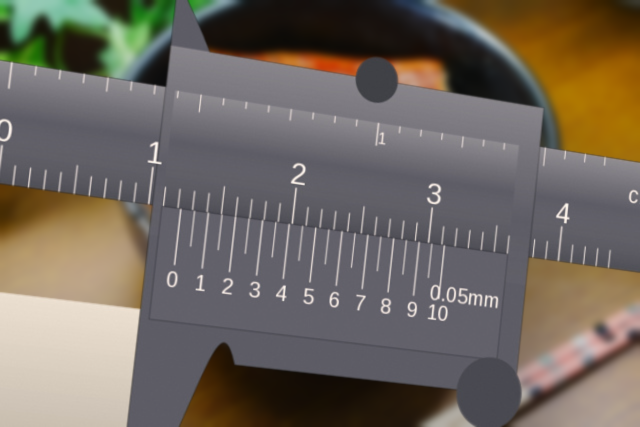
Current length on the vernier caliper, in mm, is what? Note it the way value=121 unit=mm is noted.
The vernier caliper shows value=12.2 unit=mm
